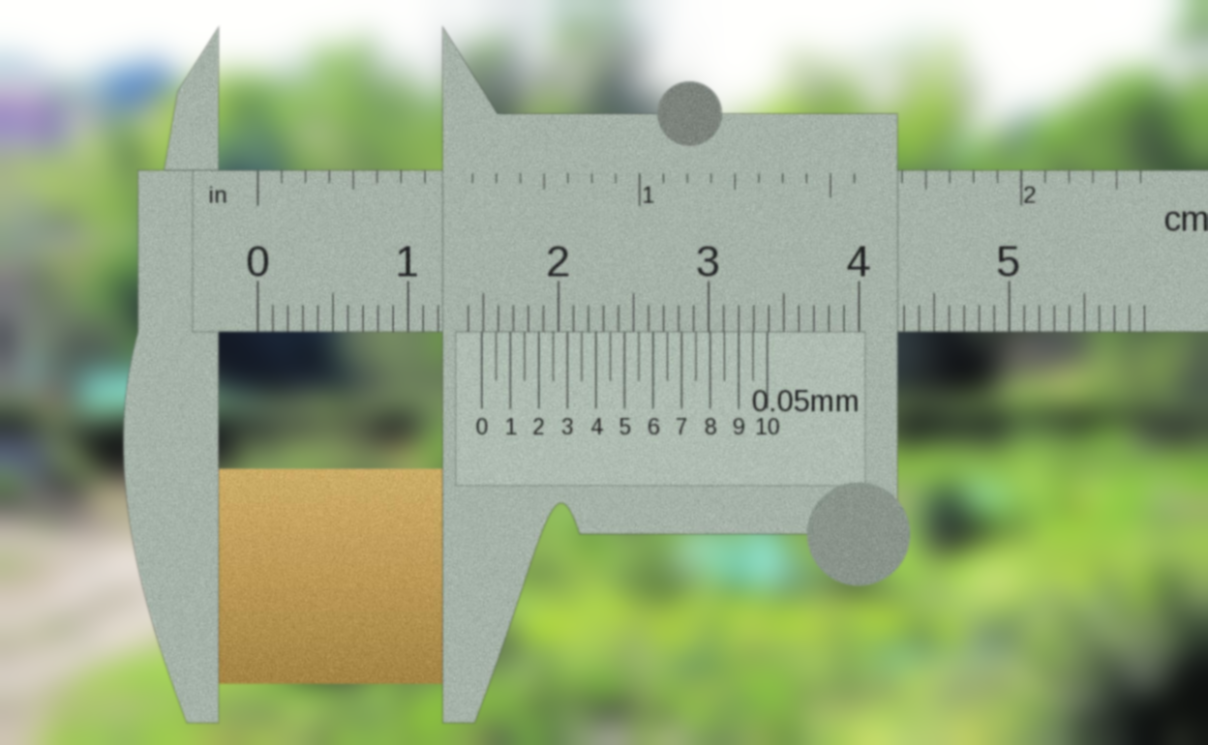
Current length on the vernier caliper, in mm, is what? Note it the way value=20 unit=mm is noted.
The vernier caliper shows value=14.9 unit=mm
